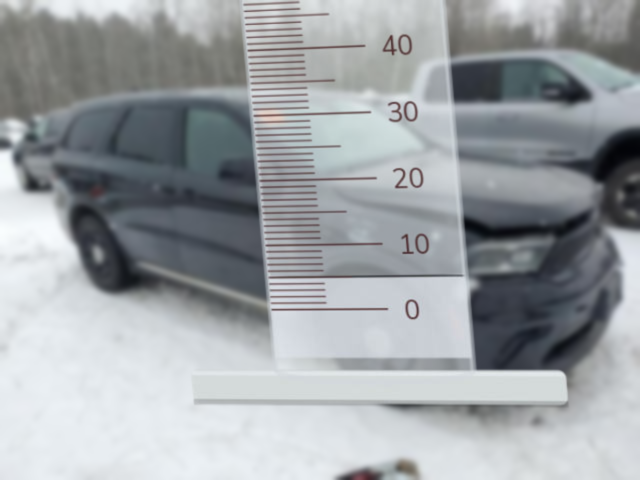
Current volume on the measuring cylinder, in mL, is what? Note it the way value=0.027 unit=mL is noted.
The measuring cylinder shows value=5 unit=mL
